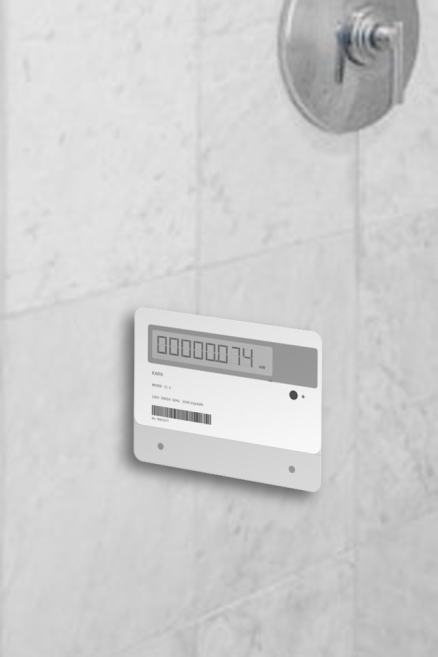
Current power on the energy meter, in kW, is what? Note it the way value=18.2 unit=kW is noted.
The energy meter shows value=0.074 unit=kW
